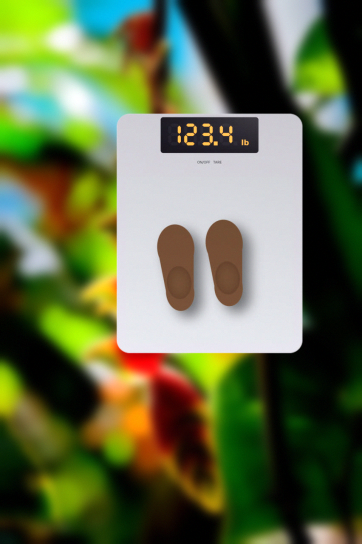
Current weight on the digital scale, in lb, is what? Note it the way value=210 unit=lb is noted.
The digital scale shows value=123.4 unit=lb
